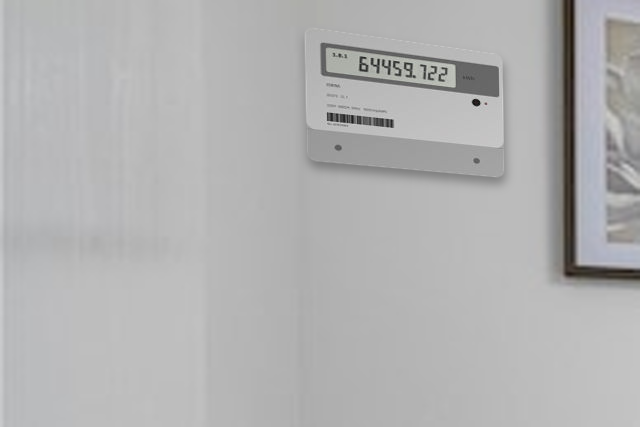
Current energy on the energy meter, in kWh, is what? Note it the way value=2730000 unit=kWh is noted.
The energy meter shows value=64459.722 unit=kWh
